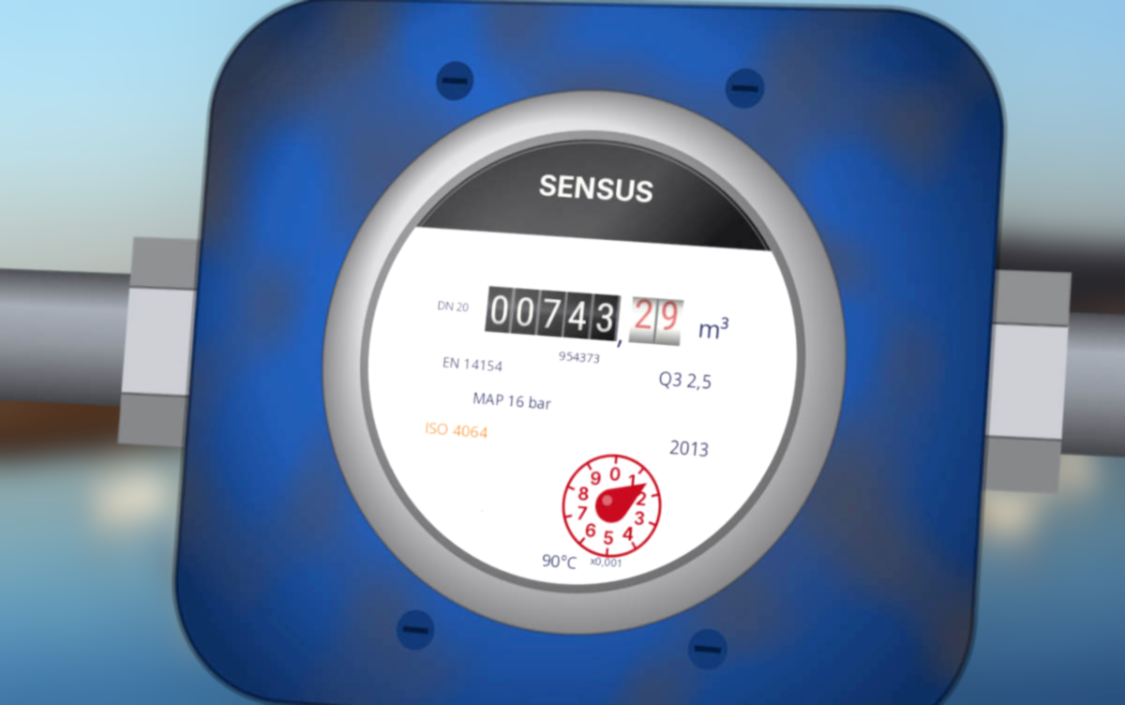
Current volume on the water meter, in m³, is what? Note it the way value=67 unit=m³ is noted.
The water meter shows value=743.291 unit=m³
